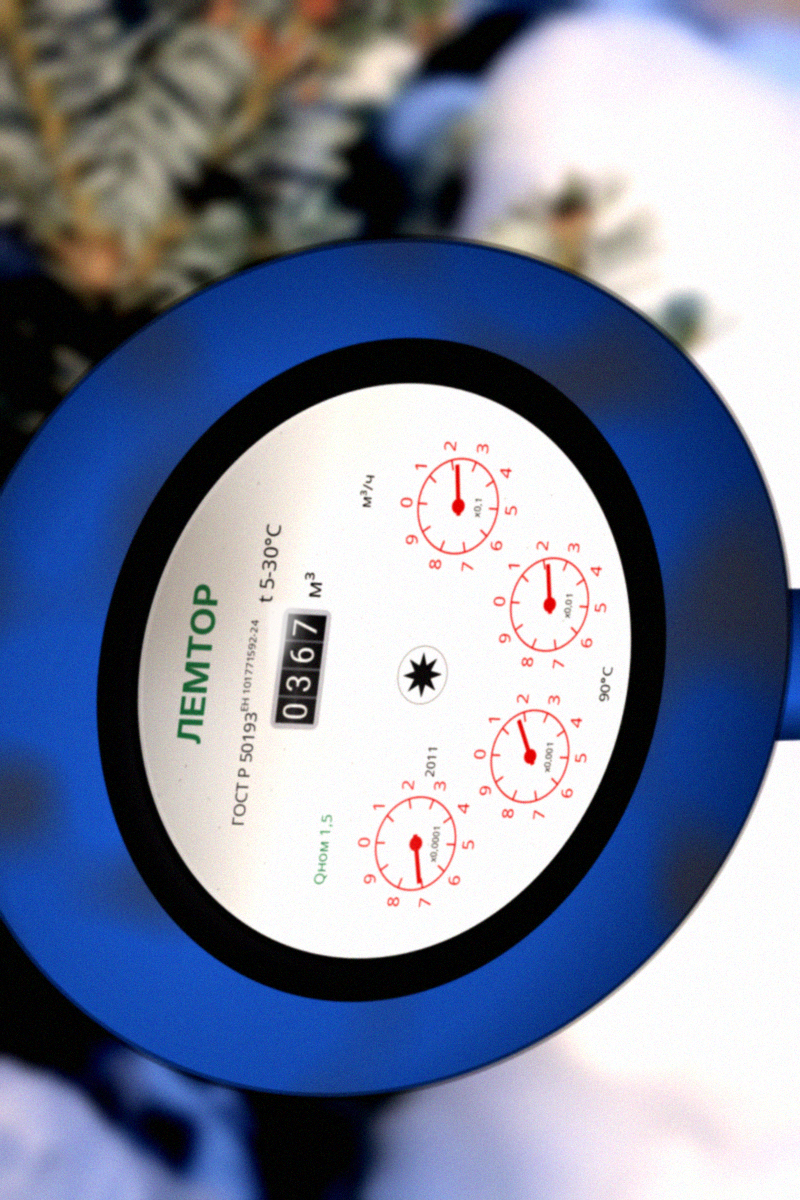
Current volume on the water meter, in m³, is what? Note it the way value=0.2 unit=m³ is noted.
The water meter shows value=367.2217 unit=m³
